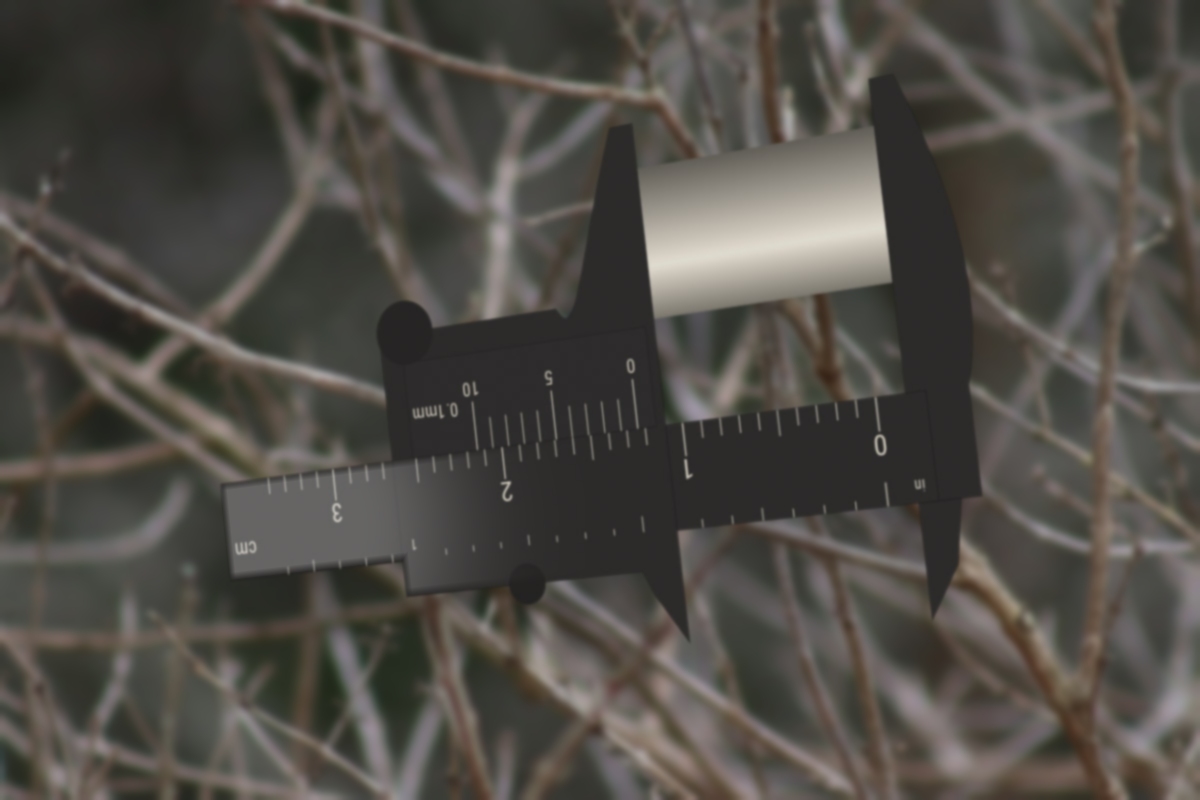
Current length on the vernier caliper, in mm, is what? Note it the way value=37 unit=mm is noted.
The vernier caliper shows value=12.4 unit=mm
